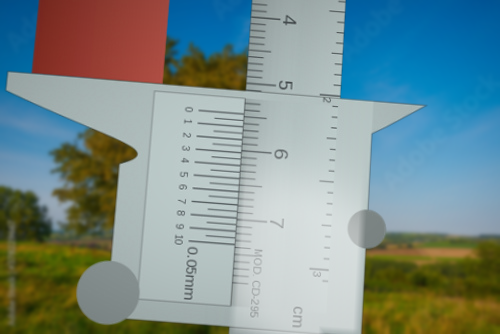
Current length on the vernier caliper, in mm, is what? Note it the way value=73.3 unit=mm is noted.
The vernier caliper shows value=54.6 unit=mm
